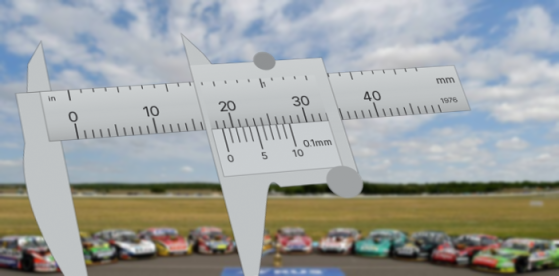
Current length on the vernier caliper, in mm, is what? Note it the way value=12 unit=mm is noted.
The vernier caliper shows value=18.6 unit=mm
